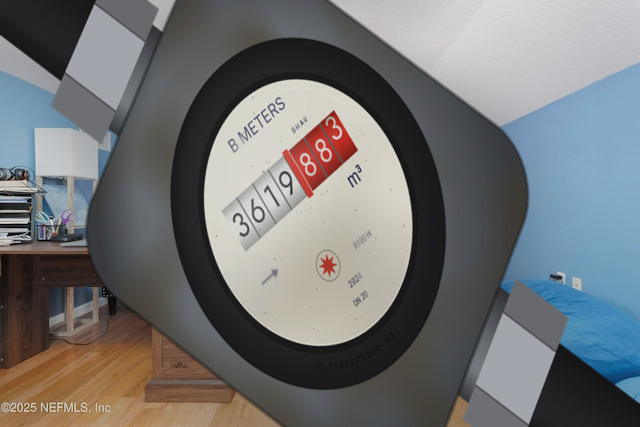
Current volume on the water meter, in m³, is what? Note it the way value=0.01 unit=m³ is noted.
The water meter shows value=3619.883 unit=m³
